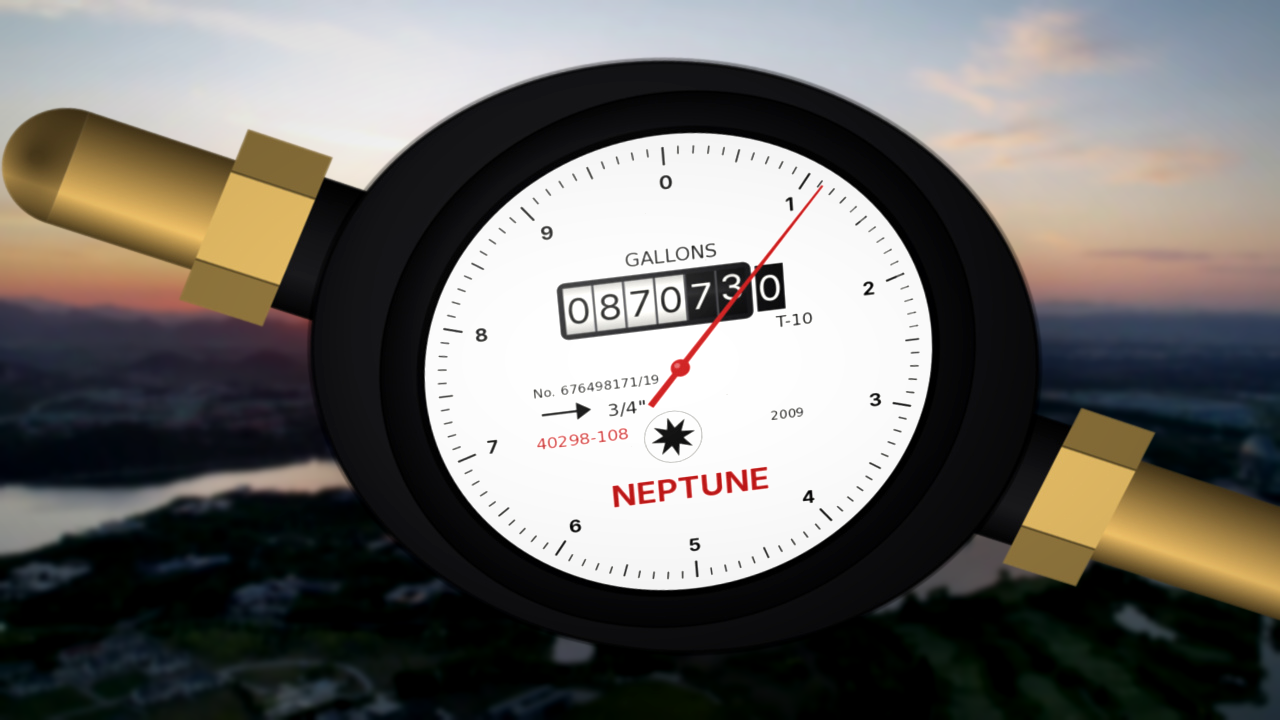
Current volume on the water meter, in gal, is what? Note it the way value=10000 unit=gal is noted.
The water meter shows value=870731.1 unit=gal
